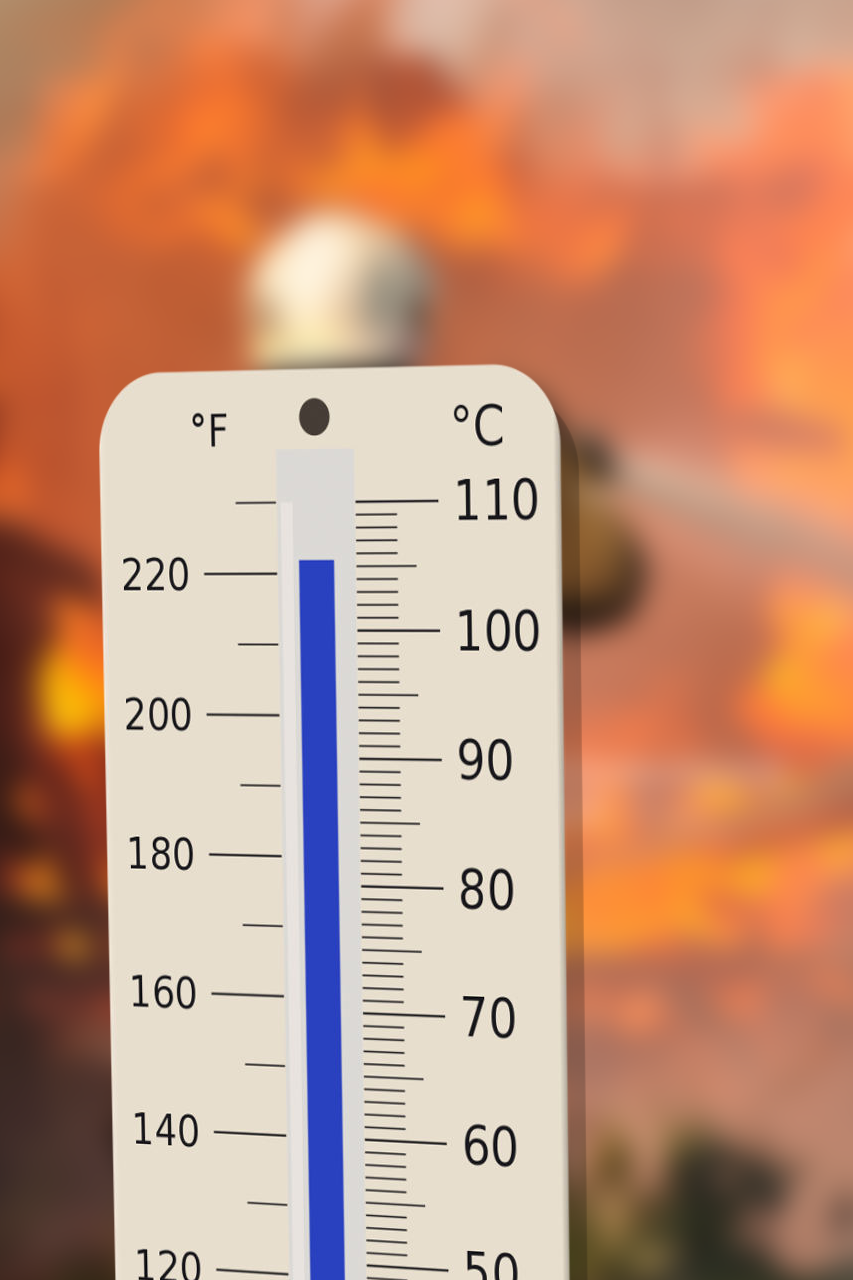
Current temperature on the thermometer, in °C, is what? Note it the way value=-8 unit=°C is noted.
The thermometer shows value=105.5 unit=°C
